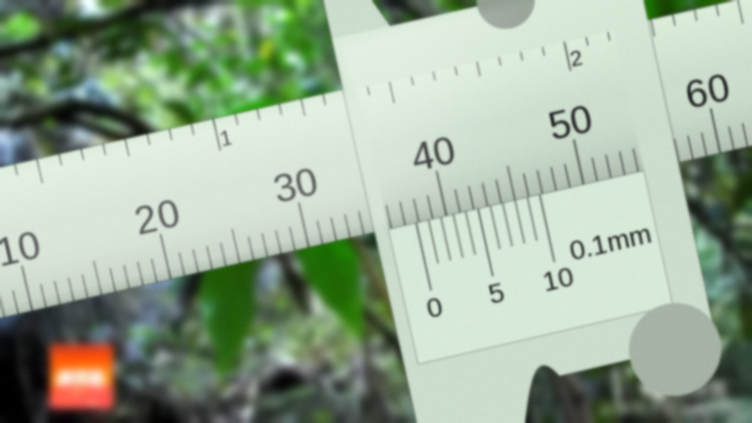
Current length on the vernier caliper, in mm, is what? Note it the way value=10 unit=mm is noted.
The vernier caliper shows value=37.8 unit=mm
